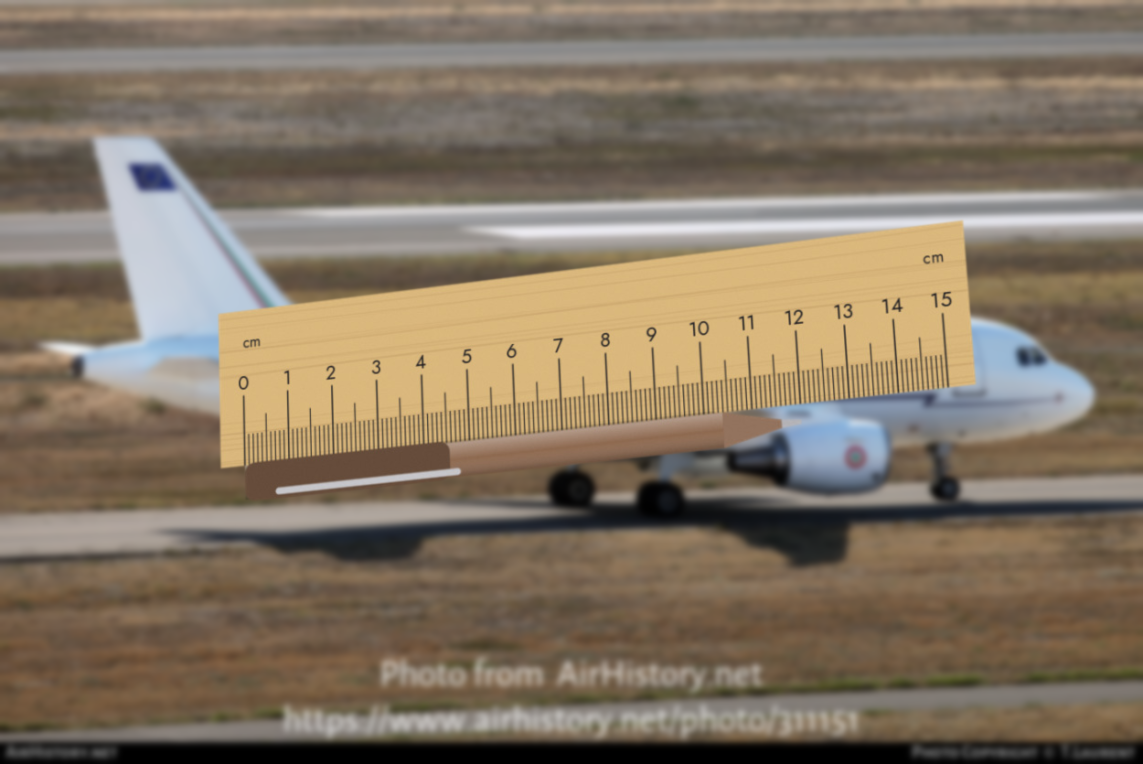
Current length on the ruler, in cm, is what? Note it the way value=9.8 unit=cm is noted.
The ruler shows value=12 unit=cm
